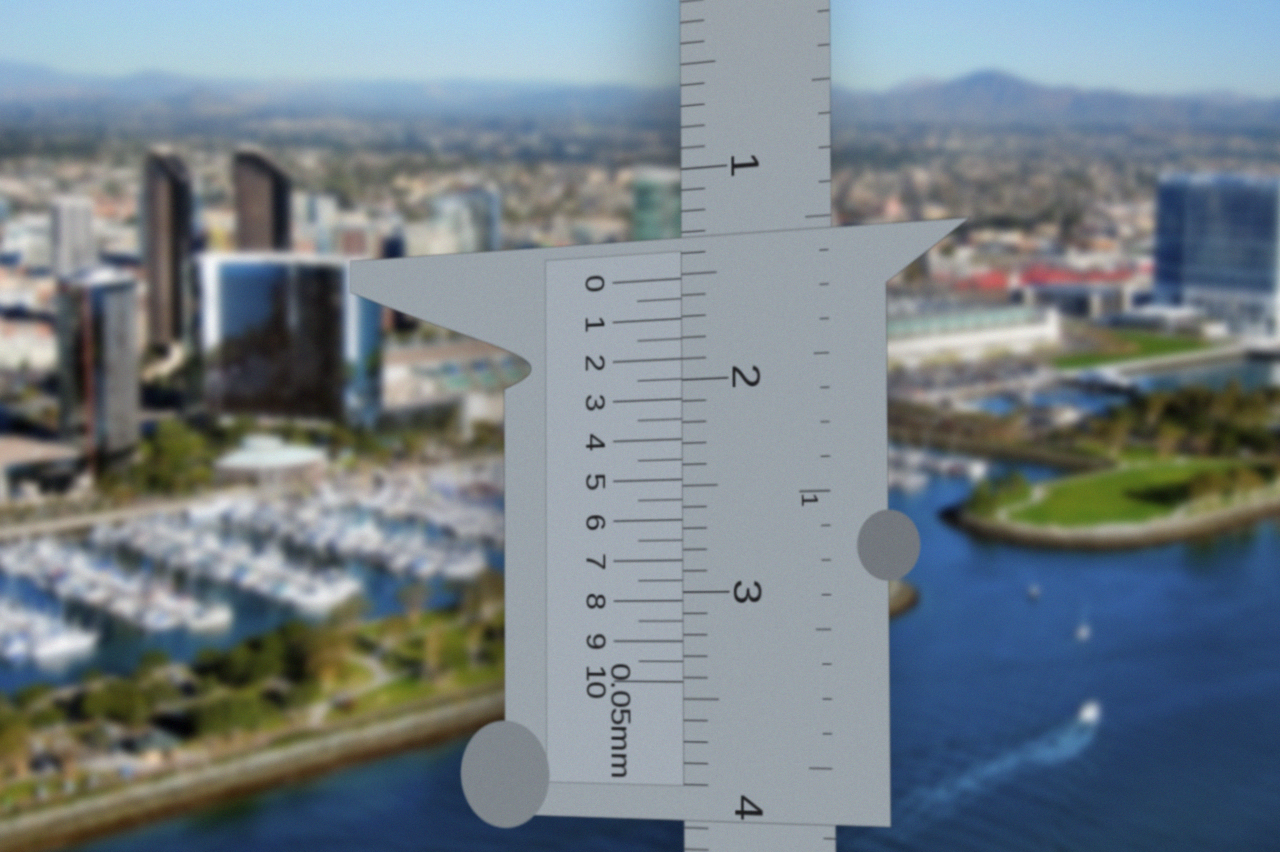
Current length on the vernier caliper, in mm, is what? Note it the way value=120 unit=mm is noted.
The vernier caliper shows value=15.2 unit=mm
